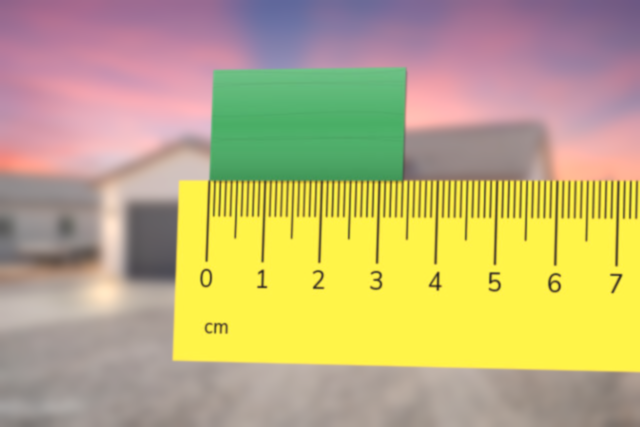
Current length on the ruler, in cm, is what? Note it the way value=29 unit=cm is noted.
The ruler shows value=3.4 unit=cm
